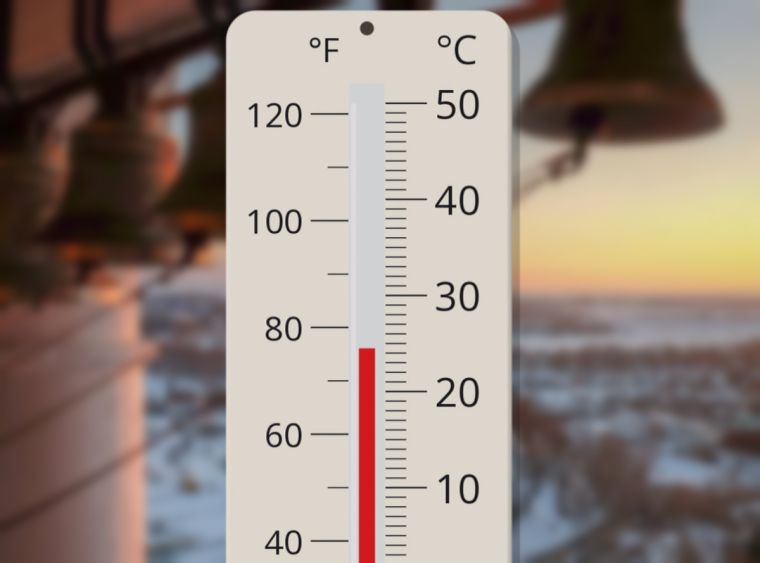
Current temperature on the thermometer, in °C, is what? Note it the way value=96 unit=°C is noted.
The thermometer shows value=24.5 unit=°C
